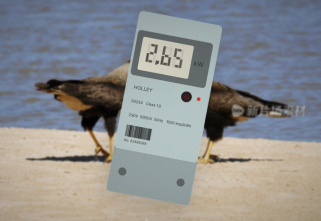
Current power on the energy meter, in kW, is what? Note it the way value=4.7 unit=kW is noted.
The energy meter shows value=2.65 unit=kW
